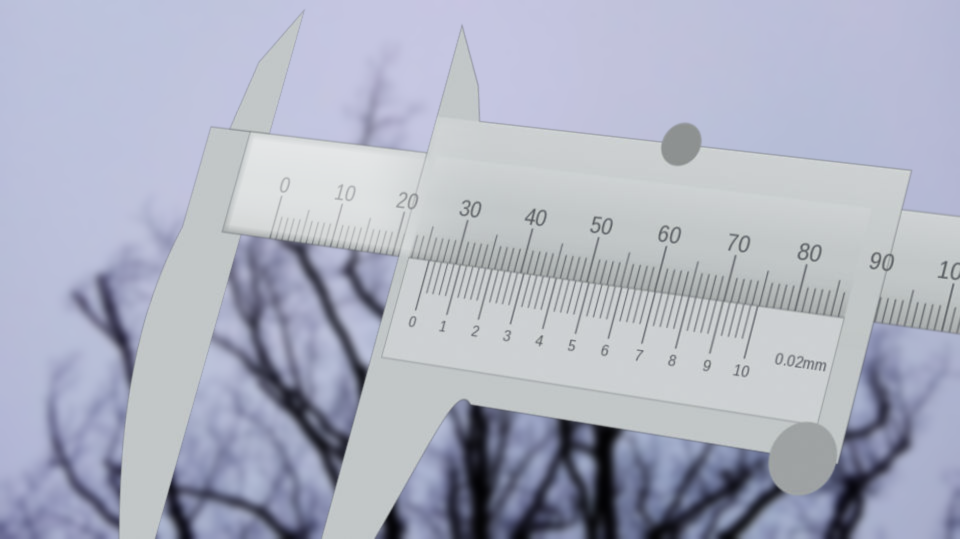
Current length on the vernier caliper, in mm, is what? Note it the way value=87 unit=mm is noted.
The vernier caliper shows value=25.8 unit=mm
